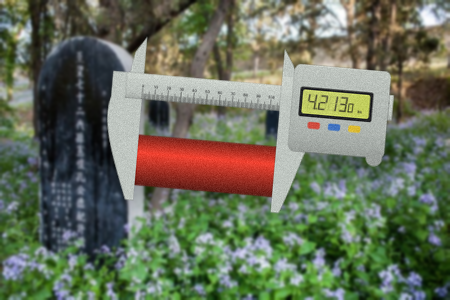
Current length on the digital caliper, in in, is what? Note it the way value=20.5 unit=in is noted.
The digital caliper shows value=4.2130 unit=in
